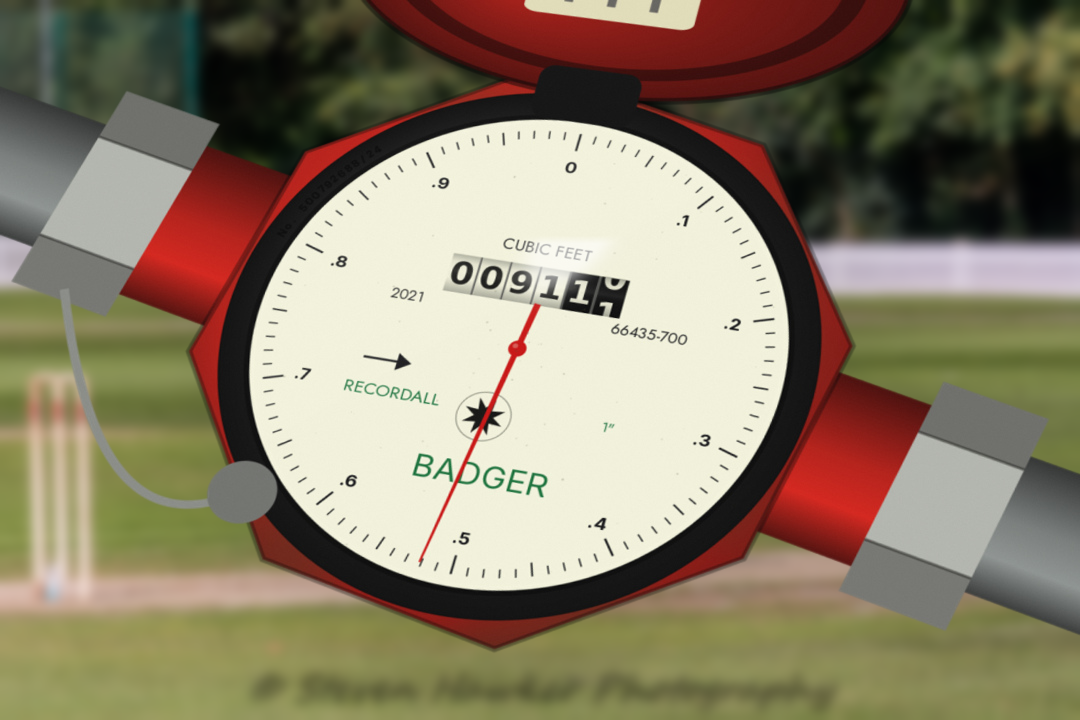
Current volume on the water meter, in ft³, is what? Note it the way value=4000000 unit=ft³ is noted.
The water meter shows value=9110.52 unit=ft³
